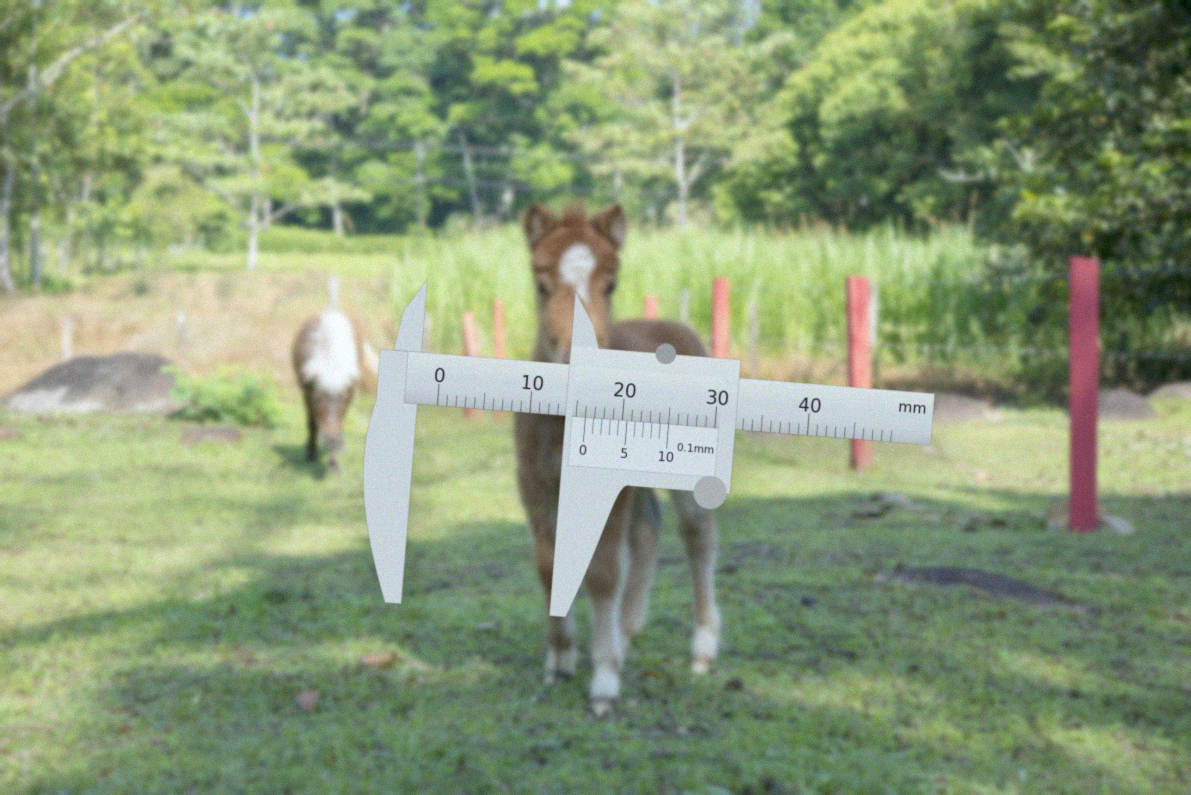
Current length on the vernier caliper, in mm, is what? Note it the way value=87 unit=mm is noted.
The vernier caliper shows value=16.0 unit=mm
